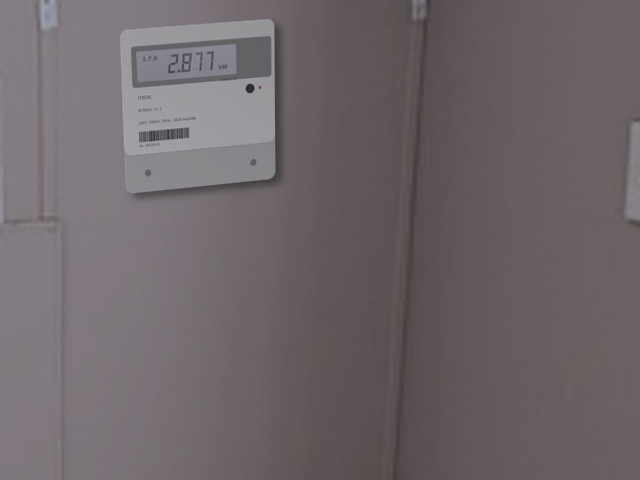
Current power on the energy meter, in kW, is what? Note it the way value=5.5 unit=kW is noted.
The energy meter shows value=2.877 unit=kW
